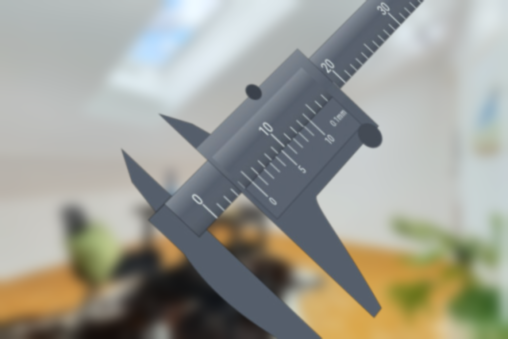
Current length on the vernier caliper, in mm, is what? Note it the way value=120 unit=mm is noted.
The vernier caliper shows value=5.0 unit=mm
